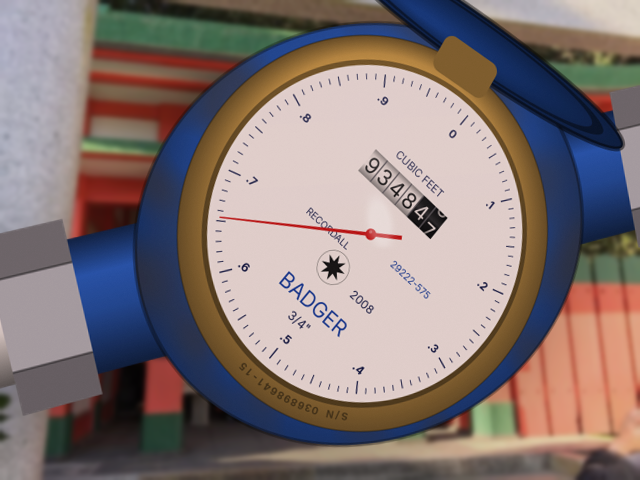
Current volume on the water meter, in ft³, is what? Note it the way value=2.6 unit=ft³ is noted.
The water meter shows value=934846.65 unit=ft³
